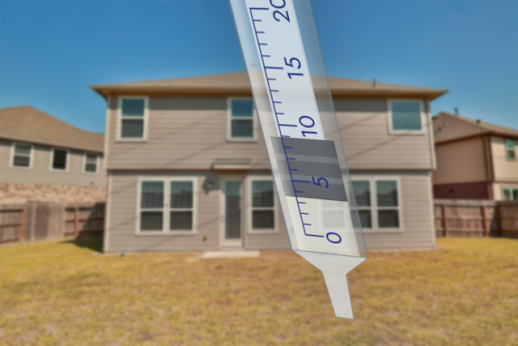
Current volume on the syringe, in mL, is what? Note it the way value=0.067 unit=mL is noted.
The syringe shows value=3.5 unit=mL
